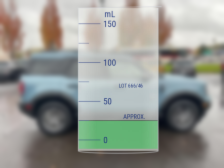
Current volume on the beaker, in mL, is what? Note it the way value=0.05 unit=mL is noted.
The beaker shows value=25 unit=mL
